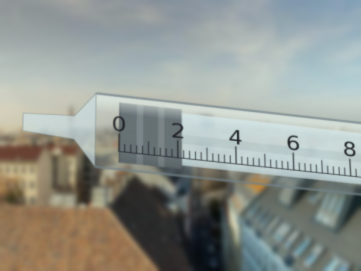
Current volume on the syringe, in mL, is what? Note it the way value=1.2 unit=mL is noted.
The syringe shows value=0 unit=mL
